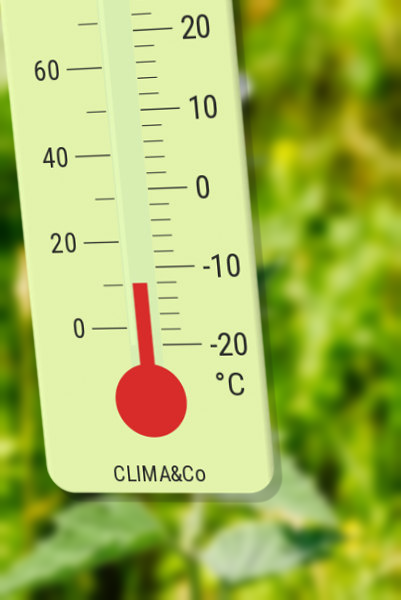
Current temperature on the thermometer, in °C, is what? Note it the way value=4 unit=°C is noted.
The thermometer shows value=-12 unit=°C
